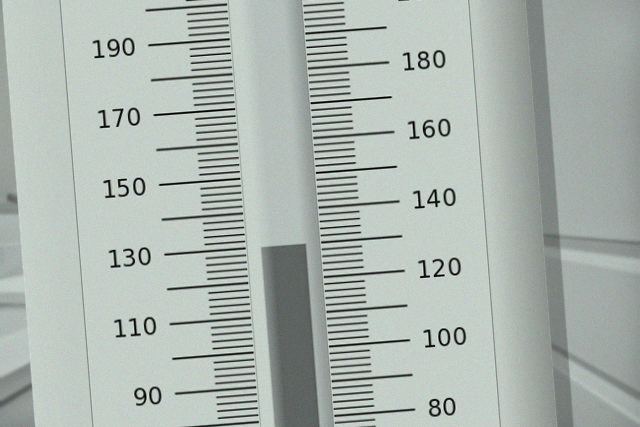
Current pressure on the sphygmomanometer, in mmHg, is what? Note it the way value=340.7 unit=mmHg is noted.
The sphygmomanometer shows value=130 unit=mmHg
